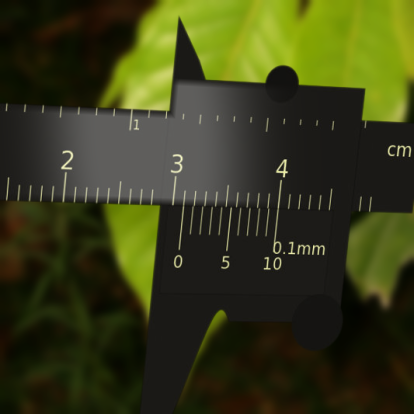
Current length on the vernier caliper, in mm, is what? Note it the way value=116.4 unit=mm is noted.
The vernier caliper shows value=31.0 unit=mm
